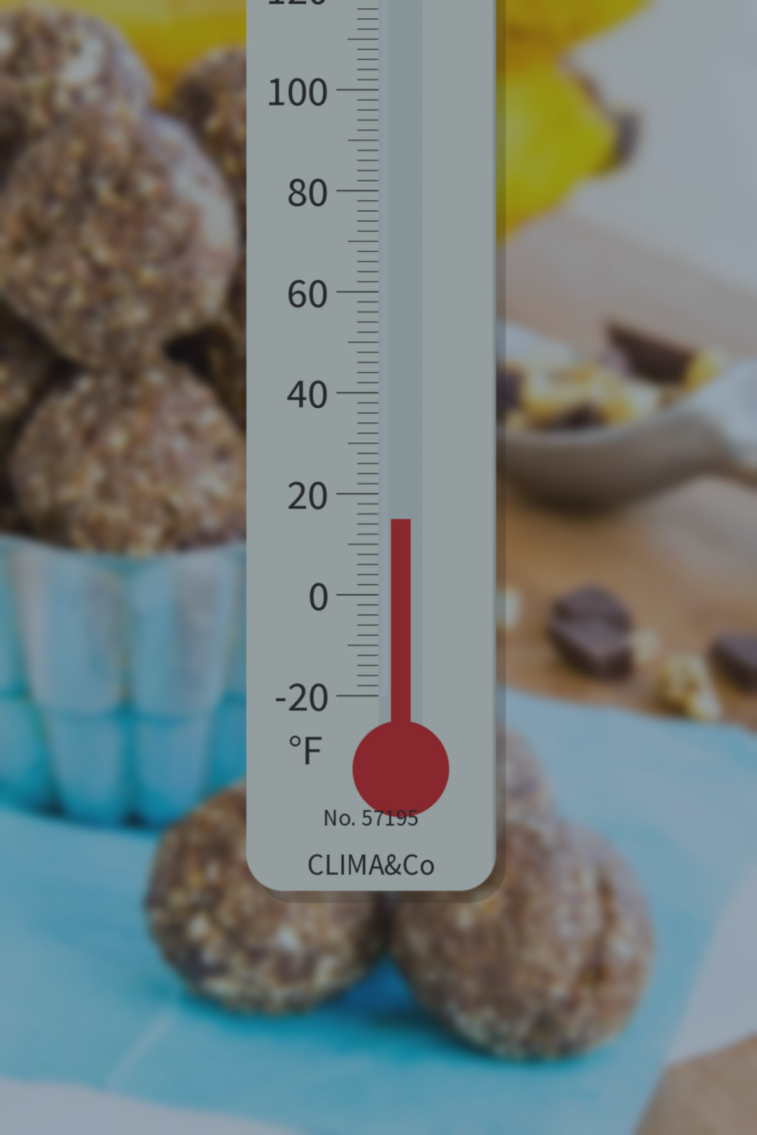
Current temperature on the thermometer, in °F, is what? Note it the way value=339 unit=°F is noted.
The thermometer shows value=15 unit=°F
